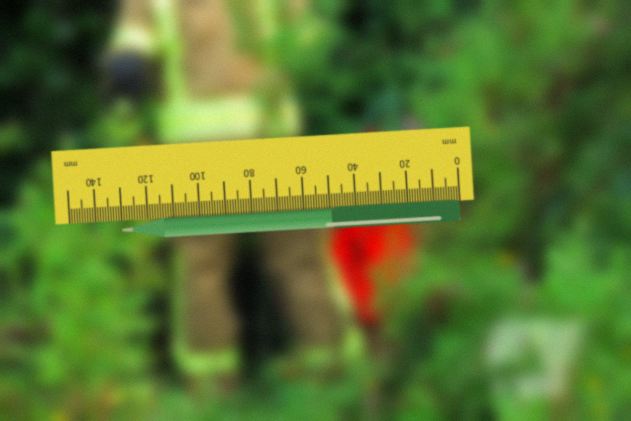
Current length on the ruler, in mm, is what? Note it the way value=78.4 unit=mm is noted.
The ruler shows value=130 unit=mm
